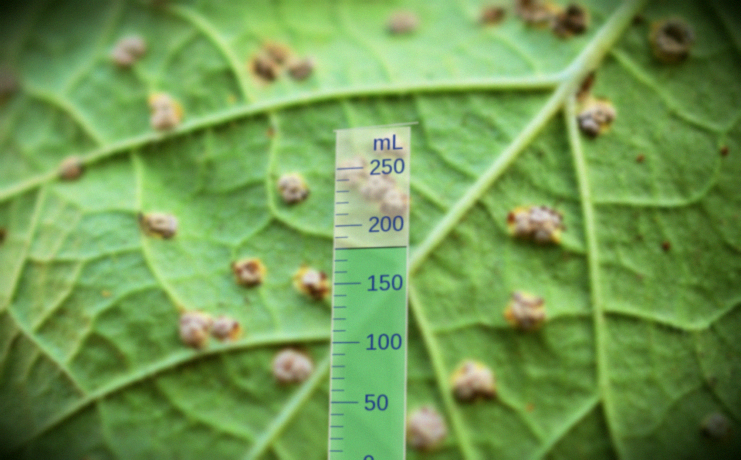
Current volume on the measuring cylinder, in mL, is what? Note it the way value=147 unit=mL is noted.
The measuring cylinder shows value=180 unit=mL
